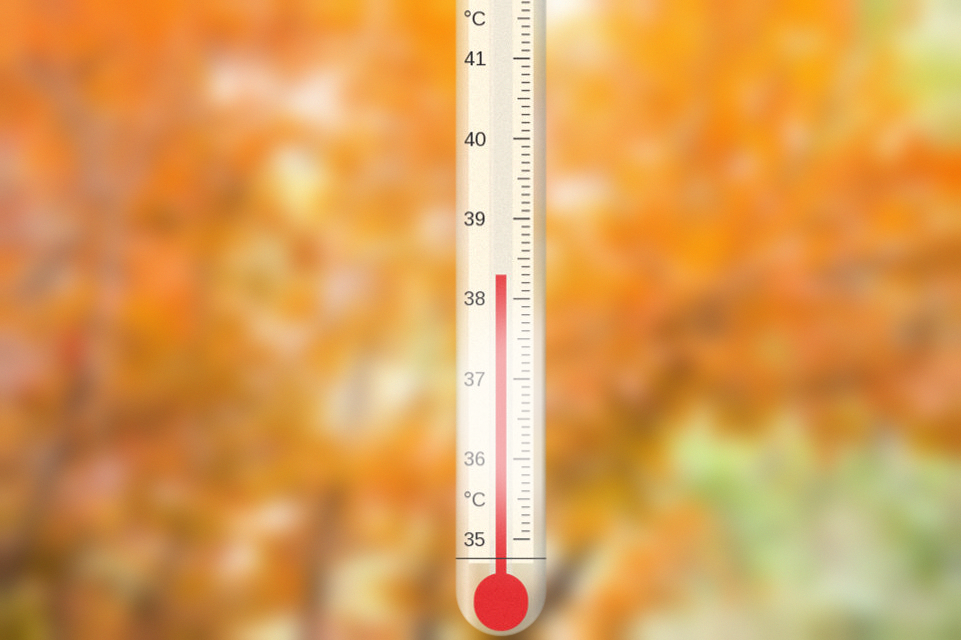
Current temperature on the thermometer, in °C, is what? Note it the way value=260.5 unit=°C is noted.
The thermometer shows value=38.3 unit=°C
